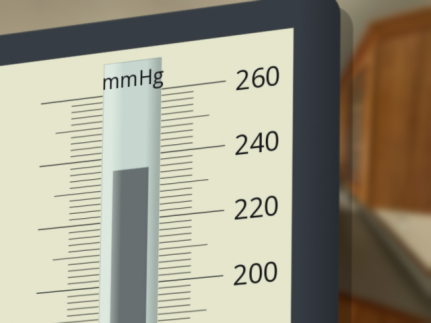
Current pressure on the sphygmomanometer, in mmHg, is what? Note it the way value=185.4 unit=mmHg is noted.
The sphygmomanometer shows value=236 unit=mmHg
